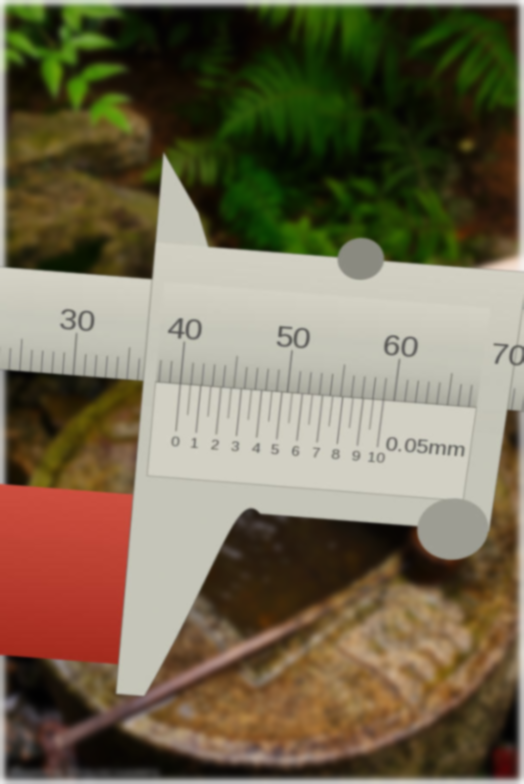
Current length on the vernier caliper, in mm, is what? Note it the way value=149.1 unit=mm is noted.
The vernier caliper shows value=40.0 unit=mm
